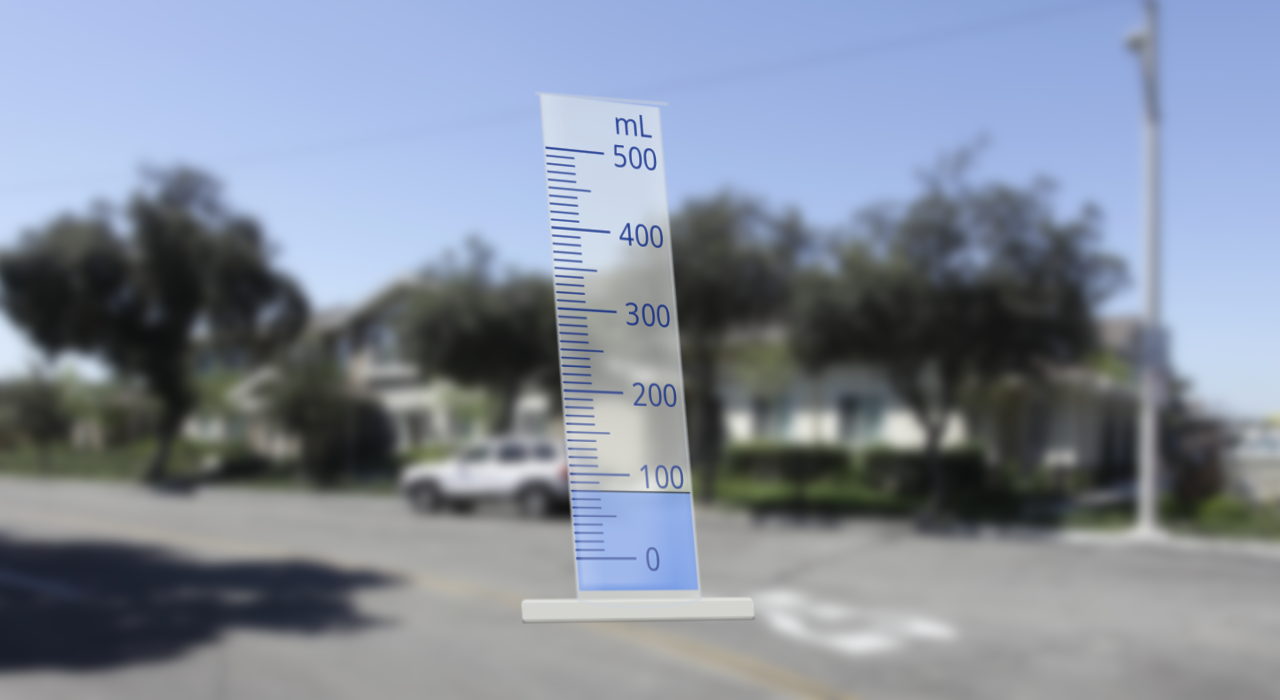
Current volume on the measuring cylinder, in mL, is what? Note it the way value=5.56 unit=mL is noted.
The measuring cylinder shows value=80 unit=mL
